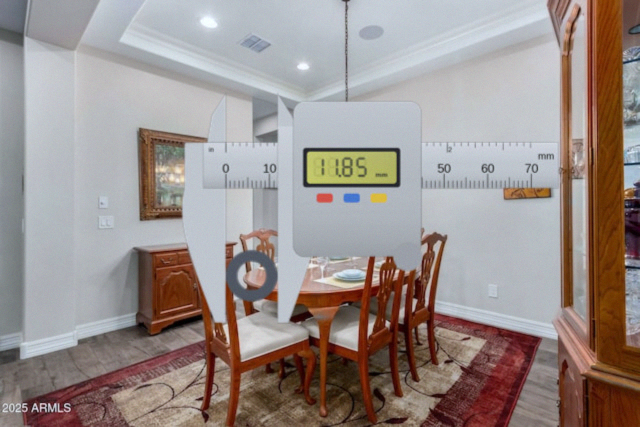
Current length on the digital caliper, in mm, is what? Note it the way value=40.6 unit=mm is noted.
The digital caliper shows value=11.85 unit=mm
